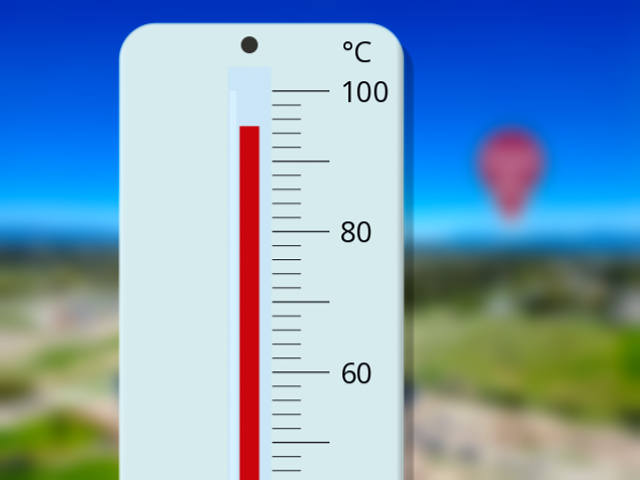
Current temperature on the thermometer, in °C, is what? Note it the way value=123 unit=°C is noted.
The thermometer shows value=95 unit=°C
